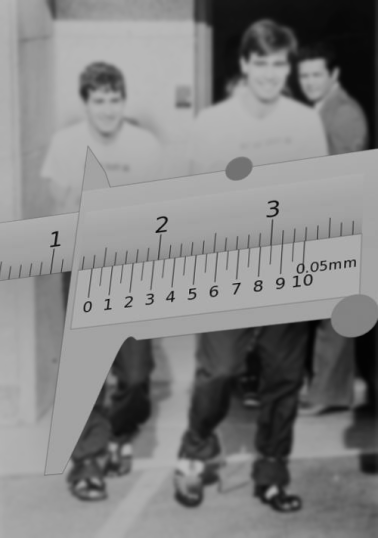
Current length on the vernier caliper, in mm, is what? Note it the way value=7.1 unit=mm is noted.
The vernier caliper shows value=13.9 unit=mm
